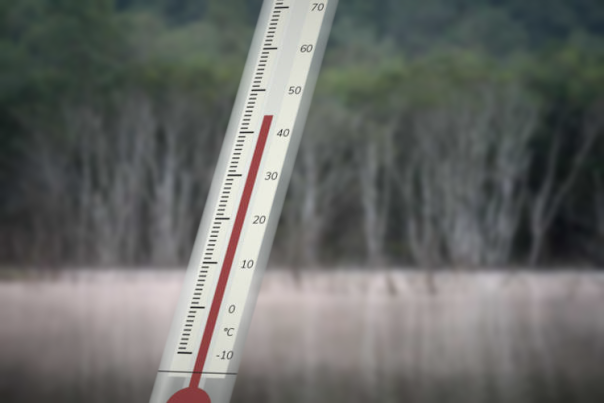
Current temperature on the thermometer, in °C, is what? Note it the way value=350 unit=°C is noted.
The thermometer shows value=44 unit=°C
